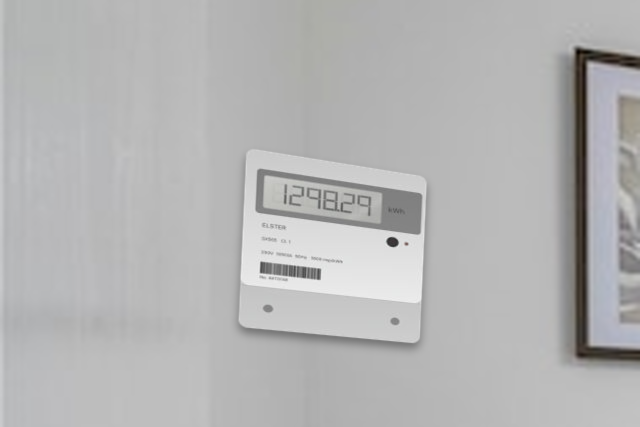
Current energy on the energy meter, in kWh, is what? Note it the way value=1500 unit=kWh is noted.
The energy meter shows value=1298.29 unit=kWh
